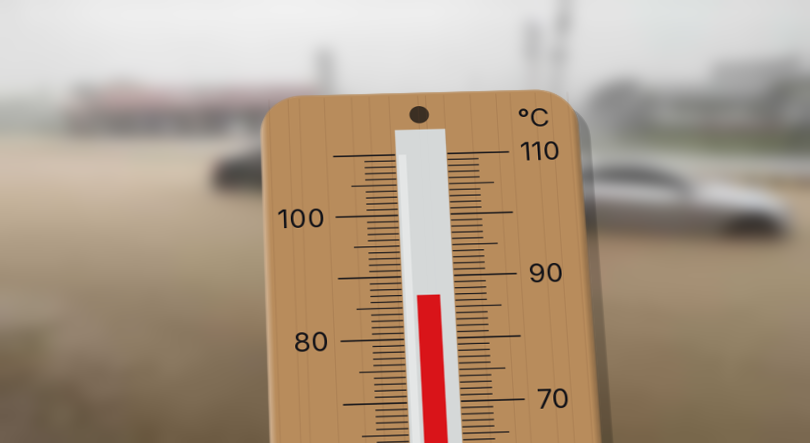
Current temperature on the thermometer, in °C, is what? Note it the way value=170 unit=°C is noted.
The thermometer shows value=87 unit=°C
